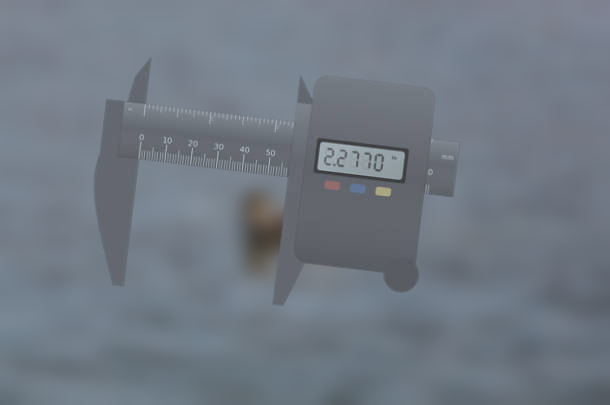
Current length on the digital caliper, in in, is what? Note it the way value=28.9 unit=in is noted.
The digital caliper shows value=2.2770 unit=in
